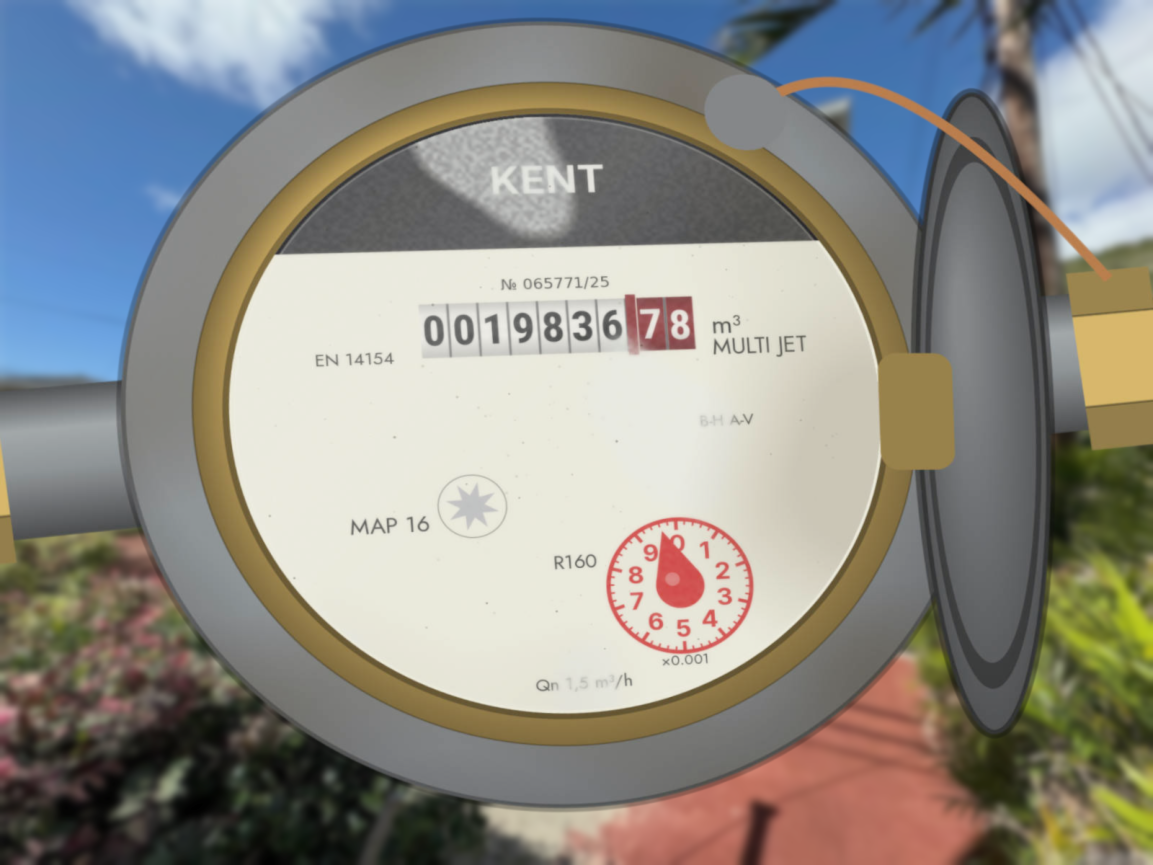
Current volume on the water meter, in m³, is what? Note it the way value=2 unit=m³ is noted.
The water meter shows value=19836.779 unit=m³
